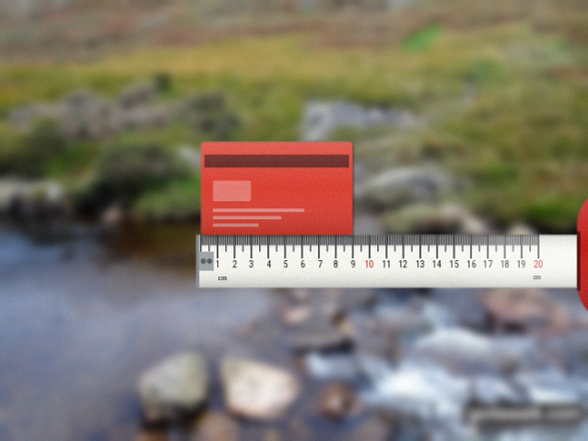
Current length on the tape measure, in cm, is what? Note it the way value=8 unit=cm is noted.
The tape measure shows value=9 unit=cm
